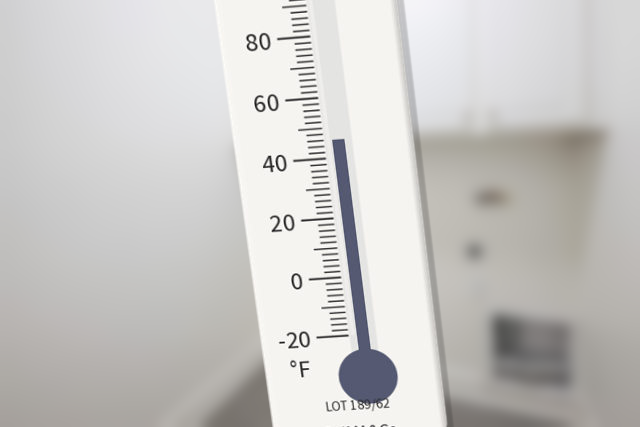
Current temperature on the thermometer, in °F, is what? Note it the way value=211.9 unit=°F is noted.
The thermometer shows value=46 unit=°F
